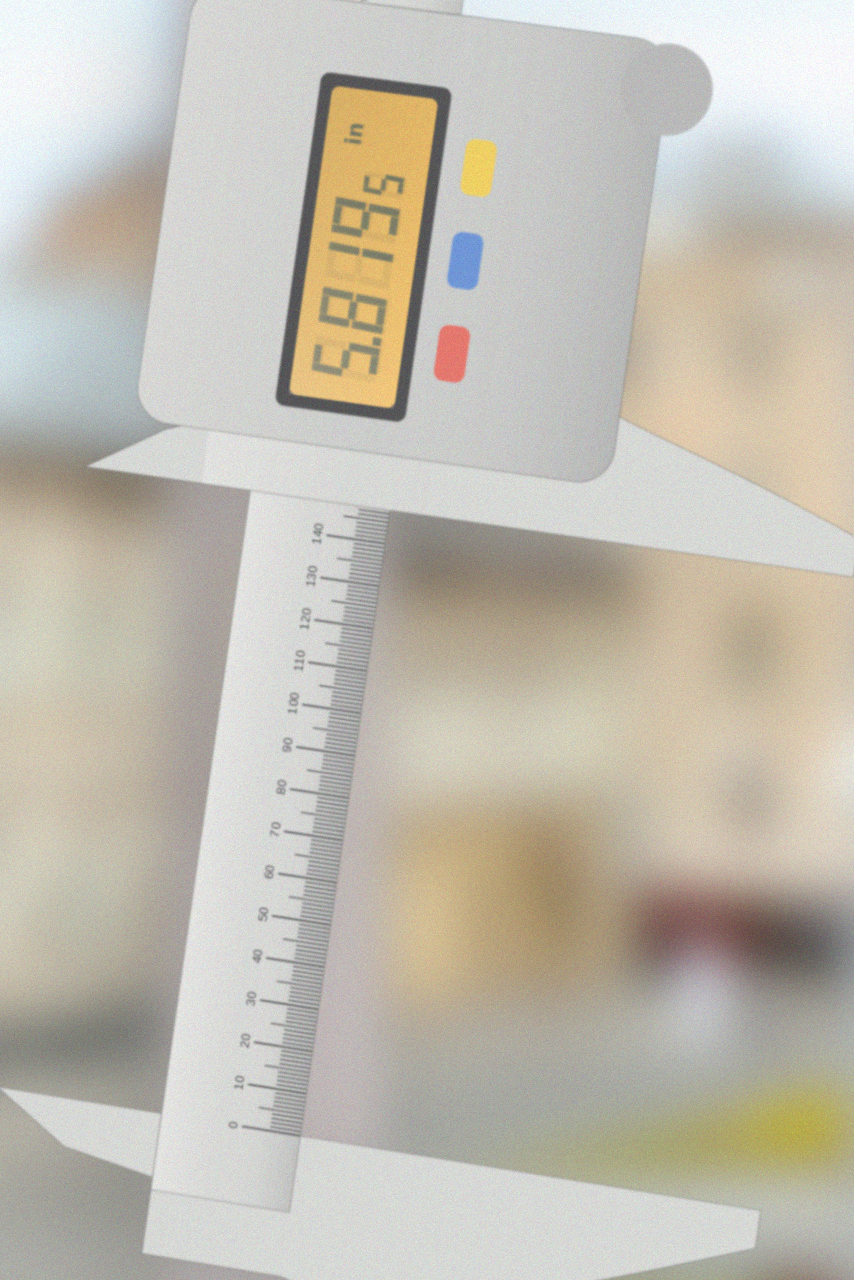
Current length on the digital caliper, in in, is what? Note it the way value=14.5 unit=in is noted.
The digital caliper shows value=5.8195 unit=in
